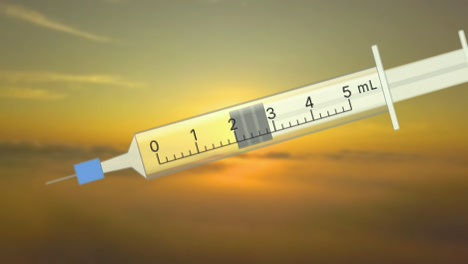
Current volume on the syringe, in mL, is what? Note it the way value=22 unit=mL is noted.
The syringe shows value=2 unit=mL
